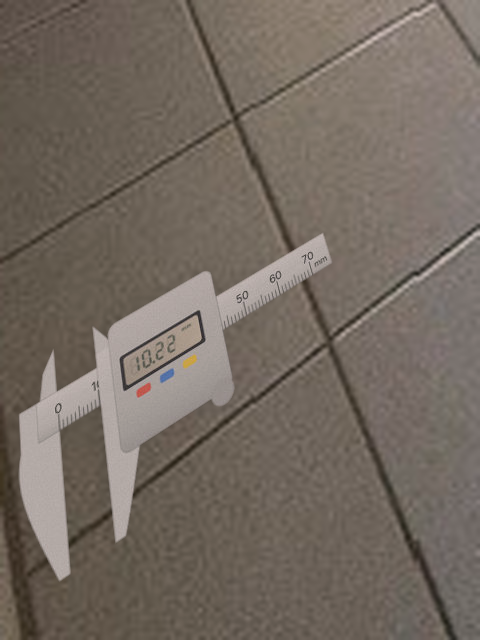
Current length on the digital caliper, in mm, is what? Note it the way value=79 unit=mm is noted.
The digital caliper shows value=10.22 unit=mm
